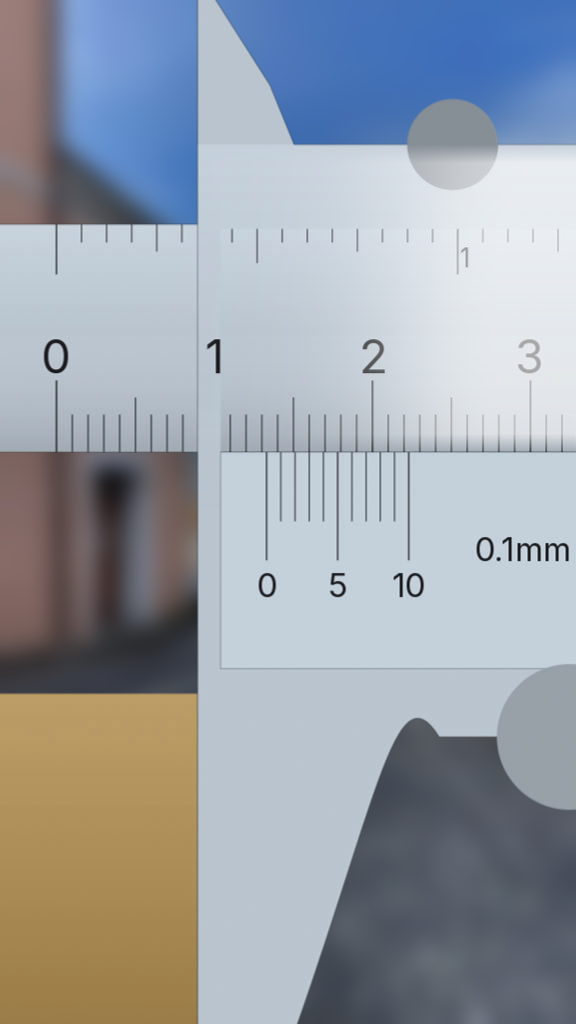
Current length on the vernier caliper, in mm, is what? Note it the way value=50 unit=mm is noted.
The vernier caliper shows value=13.3 unit=mm
